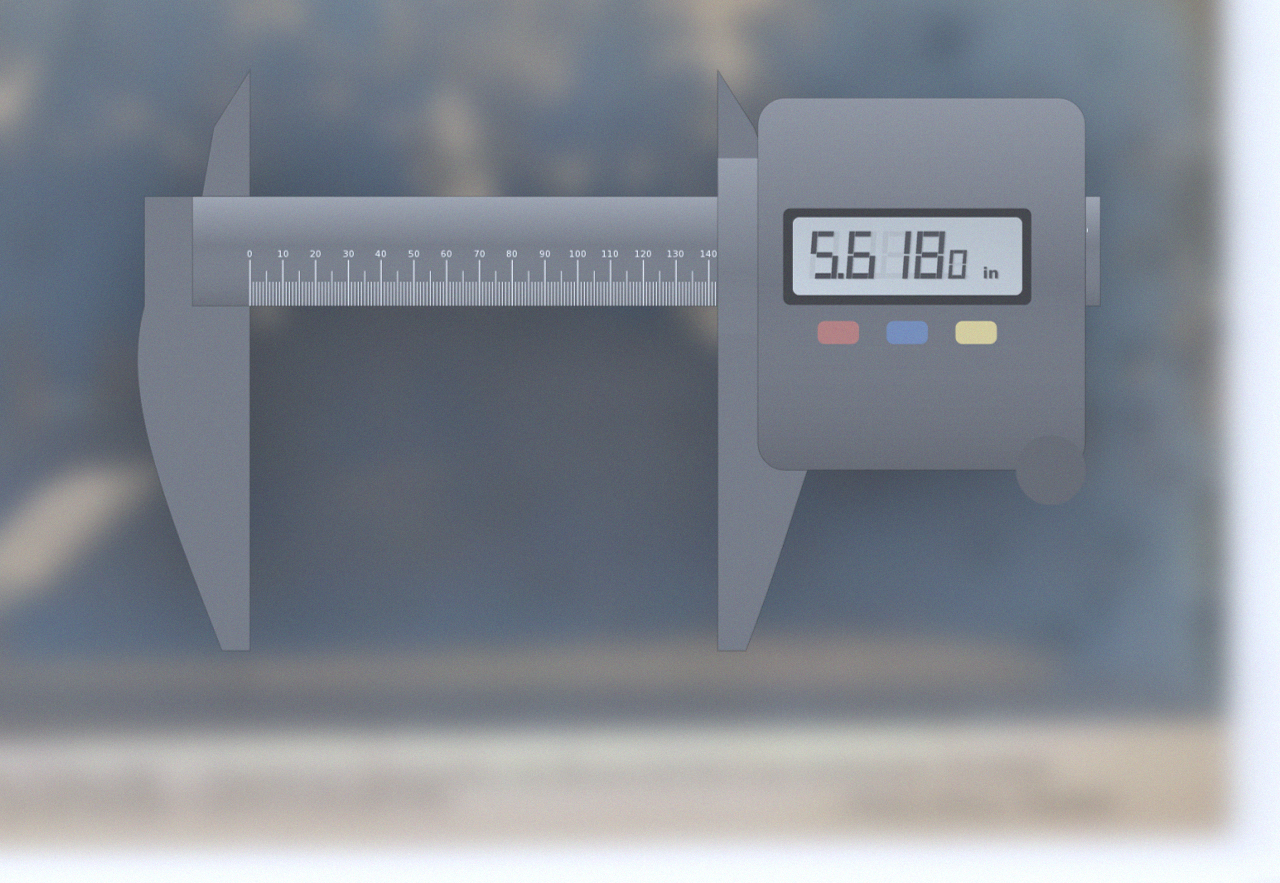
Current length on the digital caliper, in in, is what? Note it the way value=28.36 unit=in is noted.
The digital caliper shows value=5.6180 unit=in
